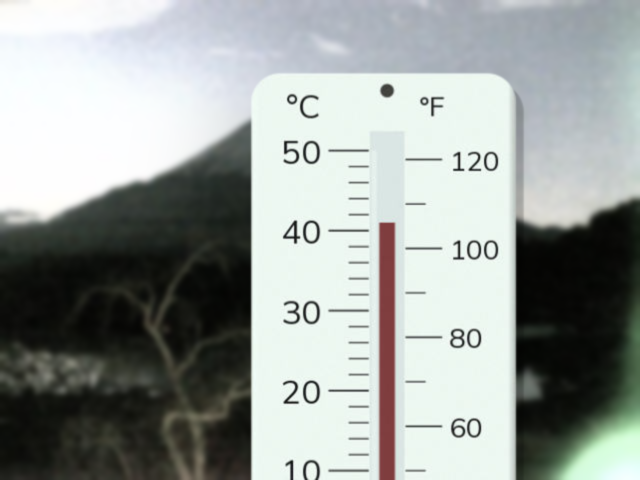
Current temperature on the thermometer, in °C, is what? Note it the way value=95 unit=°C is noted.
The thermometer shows value=41 unit=°C
